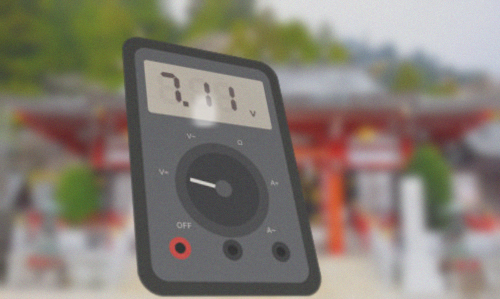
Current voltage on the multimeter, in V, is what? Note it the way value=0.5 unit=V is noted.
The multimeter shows value=7.11 unit=V
